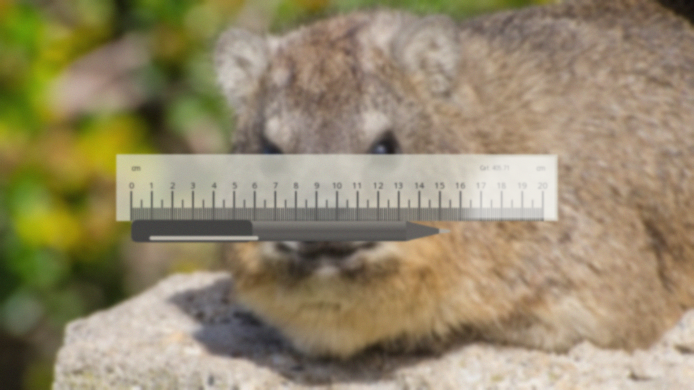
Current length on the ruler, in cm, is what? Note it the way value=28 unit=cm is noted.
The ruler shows value=15.5 unit=cm
